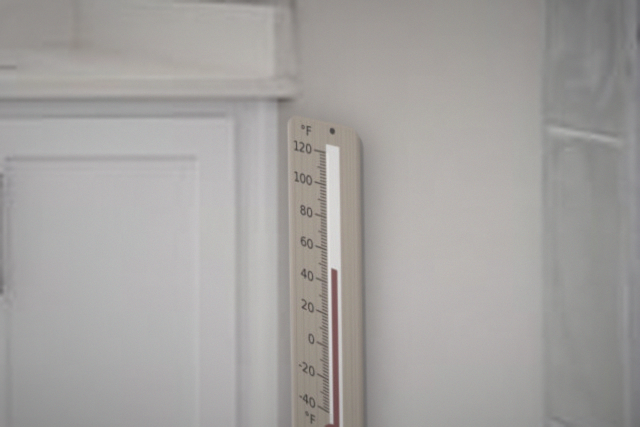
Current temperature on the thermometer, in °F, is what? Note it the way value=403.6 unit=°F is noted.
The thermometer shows value=50 unit=°F
